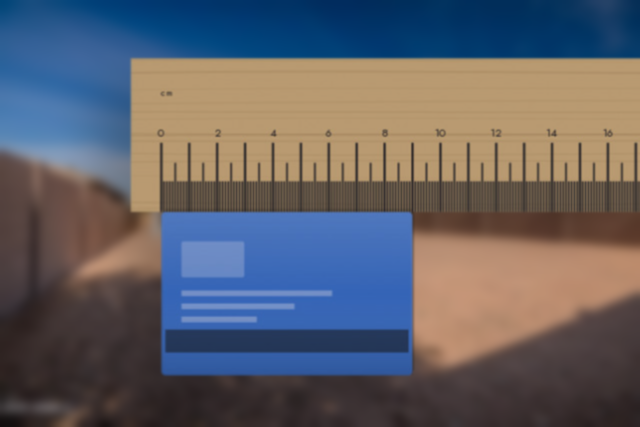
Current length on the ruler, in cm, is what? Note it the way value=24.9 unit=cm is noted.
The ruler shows value=9 unit=cm
